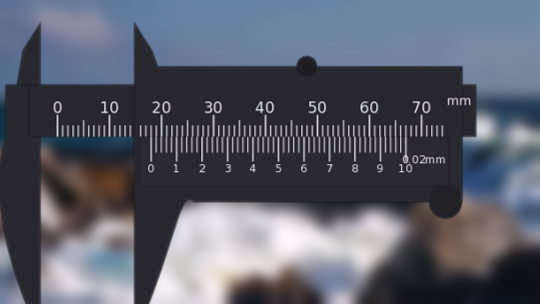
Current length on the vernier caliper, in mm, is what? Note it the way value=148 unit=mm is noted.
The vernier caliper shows value=18.0 unit=mm
